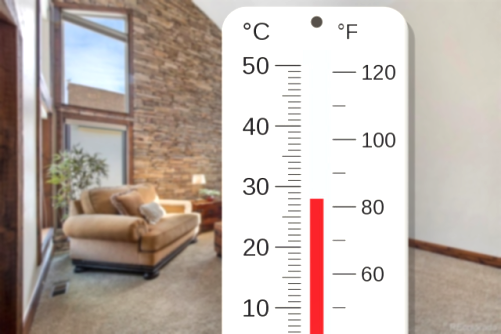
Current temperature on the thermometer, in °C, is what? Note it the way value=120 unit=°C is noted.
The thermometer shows value=28 unit=°C
